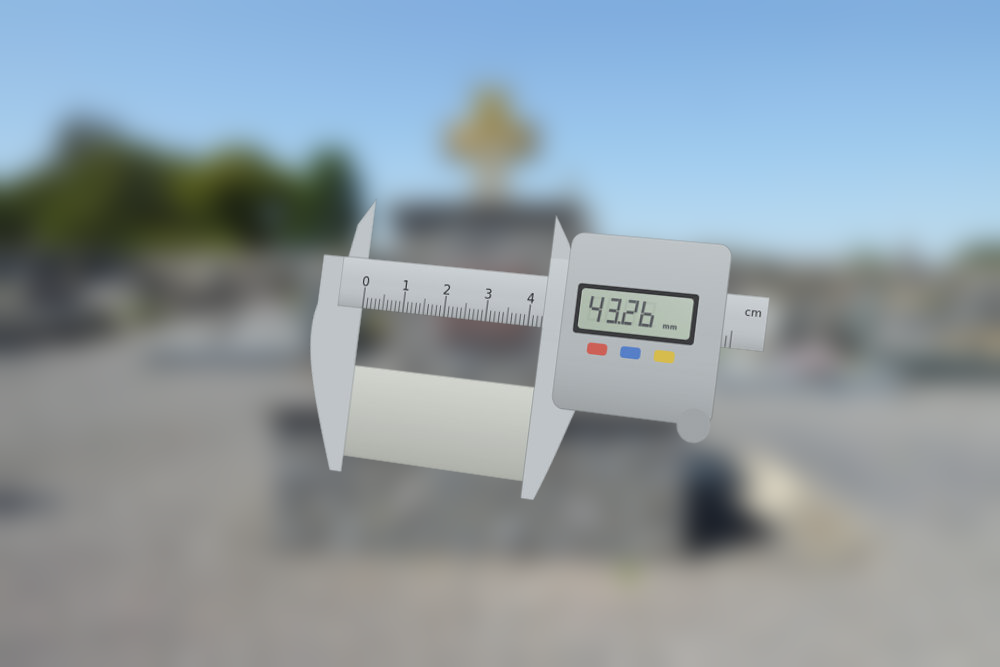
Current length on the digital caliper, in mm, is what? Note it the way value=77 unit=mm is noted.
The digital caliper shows value=43.26 unit=mm
